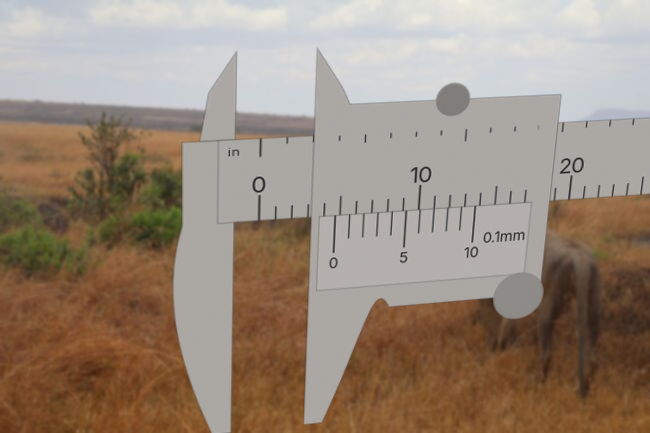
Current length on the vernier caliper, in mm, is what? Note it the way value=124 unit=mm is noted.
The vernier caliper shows value=4.7 unit=mm
